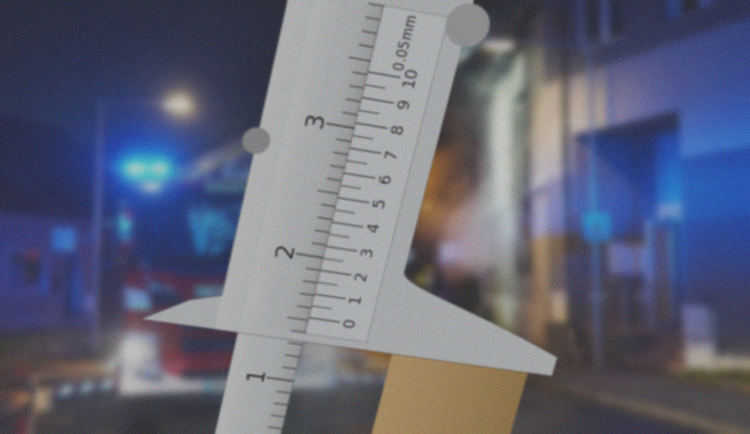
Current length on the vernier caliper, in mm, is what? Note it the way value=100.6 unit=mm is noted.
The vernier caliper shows value=15.2 unit=mm
